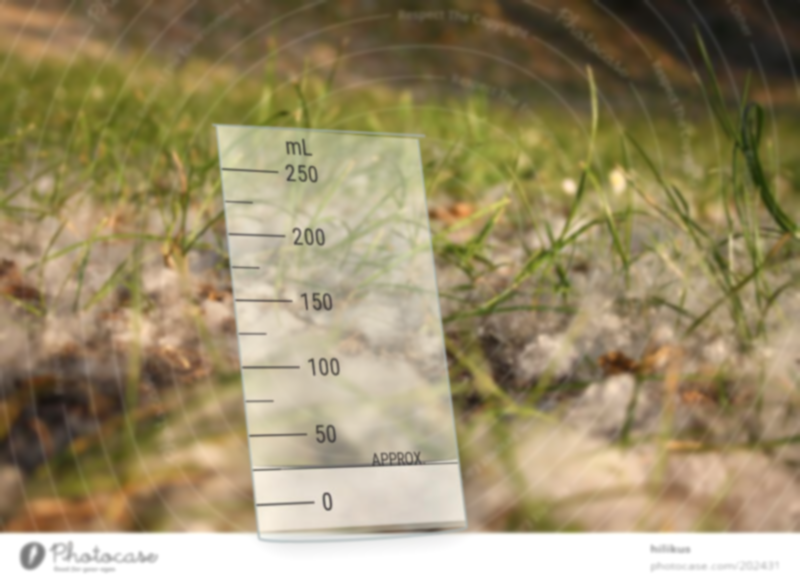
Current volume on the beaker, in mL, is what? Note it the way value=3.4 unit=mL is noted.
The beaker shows value=25 unit=mL
